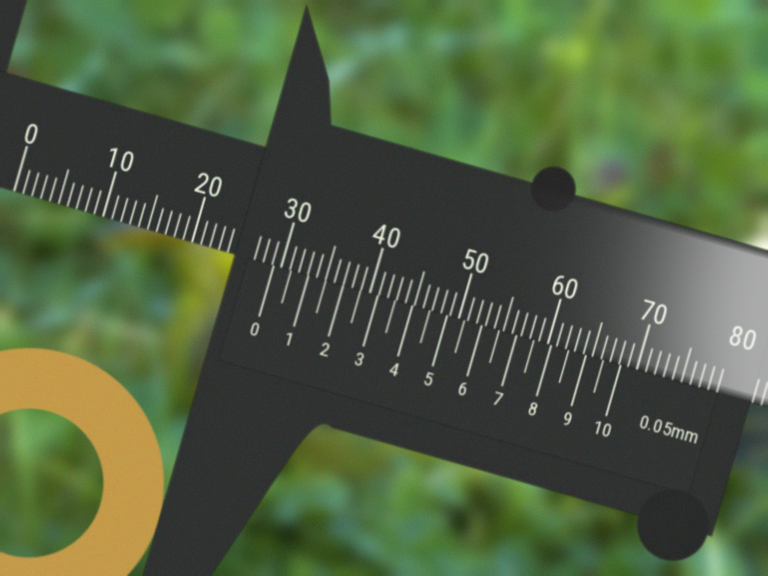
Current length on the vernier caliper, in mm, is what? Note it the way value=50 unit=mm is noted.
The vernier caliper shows value=29.2 unit=mm
